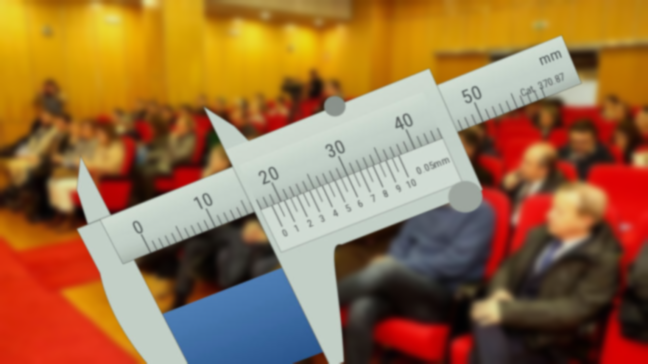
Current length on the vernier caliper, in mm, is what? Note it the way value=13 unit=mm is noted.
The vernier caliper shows value=18.6 unit=mm
